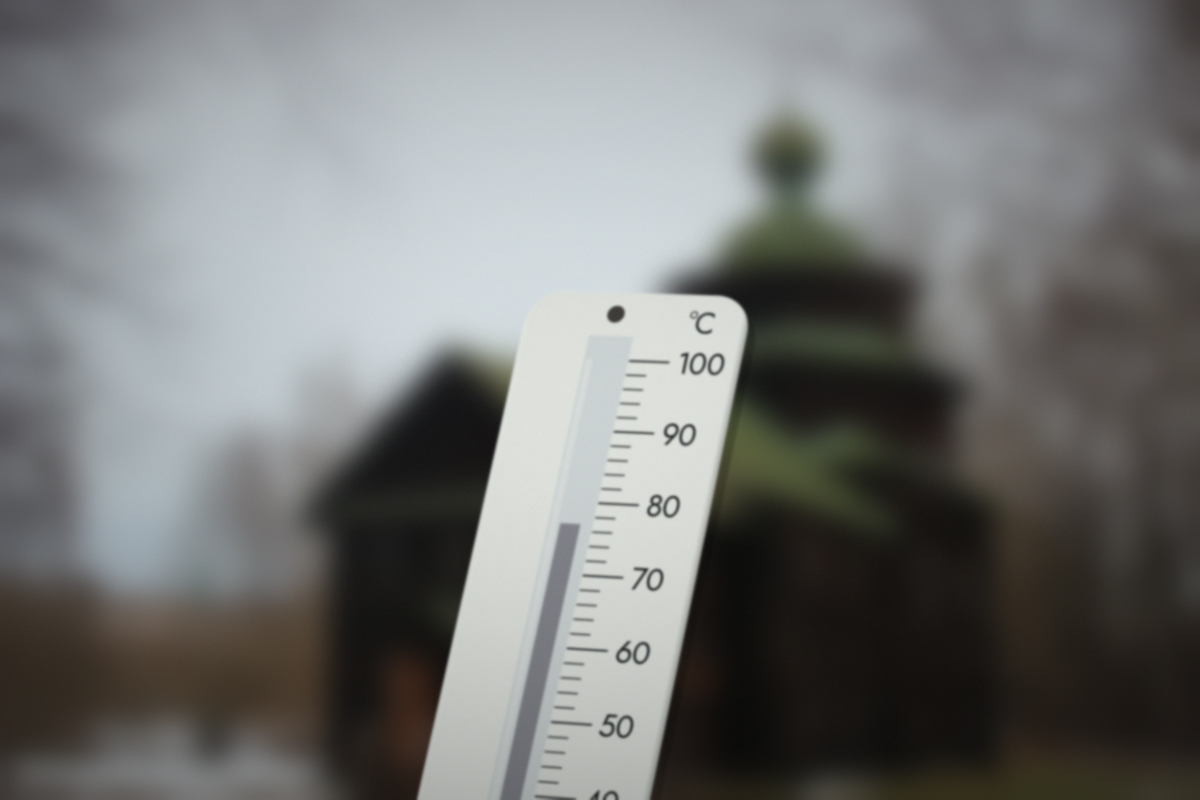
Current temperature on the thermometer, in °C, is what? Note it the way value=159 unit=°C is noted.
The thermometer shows value=77 unit=°C
